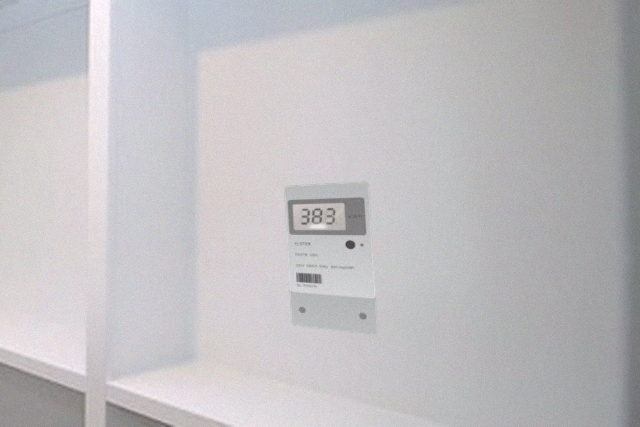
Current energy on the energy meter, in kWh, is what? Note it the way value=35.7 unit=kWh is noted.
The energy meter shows value=383 unit=kWh
